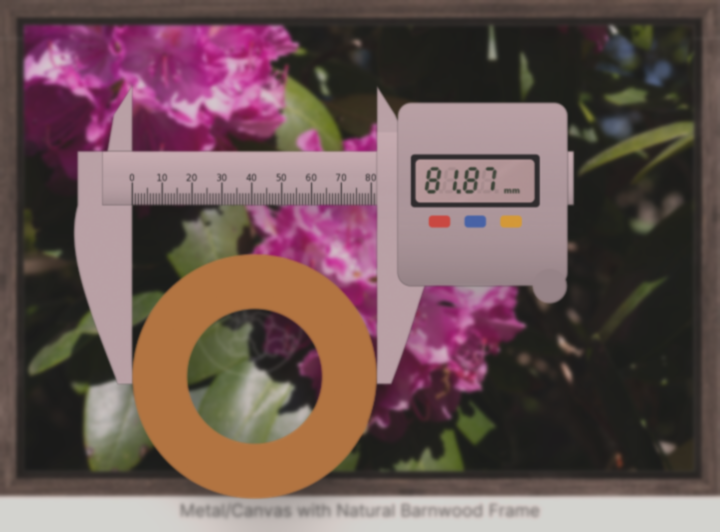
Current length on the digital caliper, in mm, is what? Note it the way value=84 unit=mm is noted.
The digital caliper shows value=81.87 unit=mm
